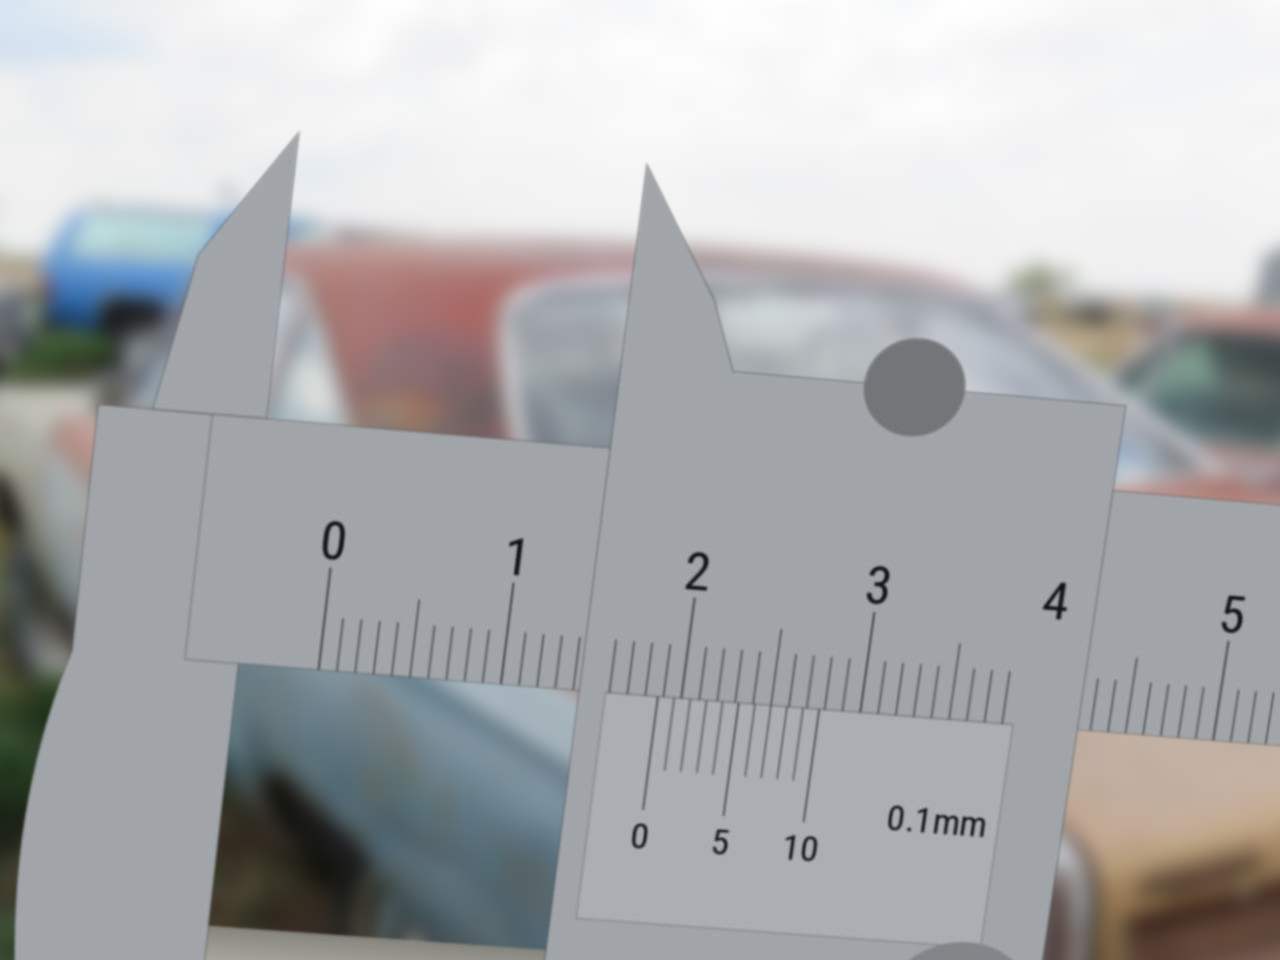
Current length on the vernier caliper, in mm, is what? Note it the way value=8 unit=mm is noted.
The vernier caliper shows value=18.7 unit=mm
